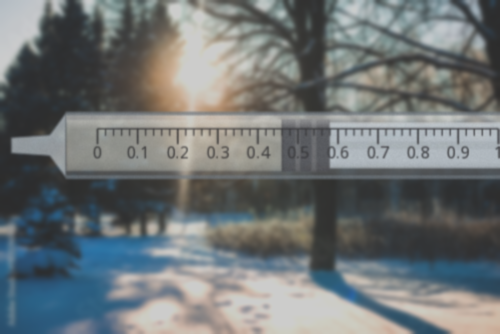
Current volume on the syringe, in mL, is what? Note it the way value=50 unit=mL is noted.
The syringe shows value=0.46 unit=mL
